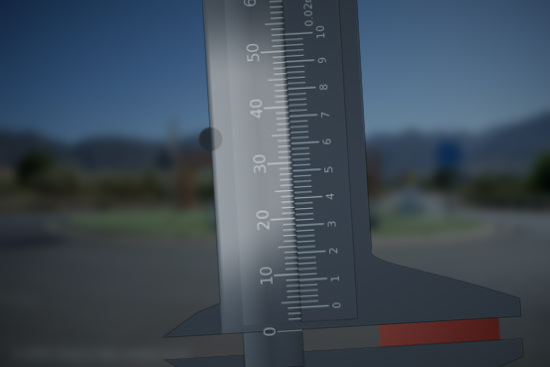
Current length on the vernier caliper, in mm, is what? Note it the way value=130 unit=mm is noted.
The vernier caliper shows value=4.0 unit=mm
